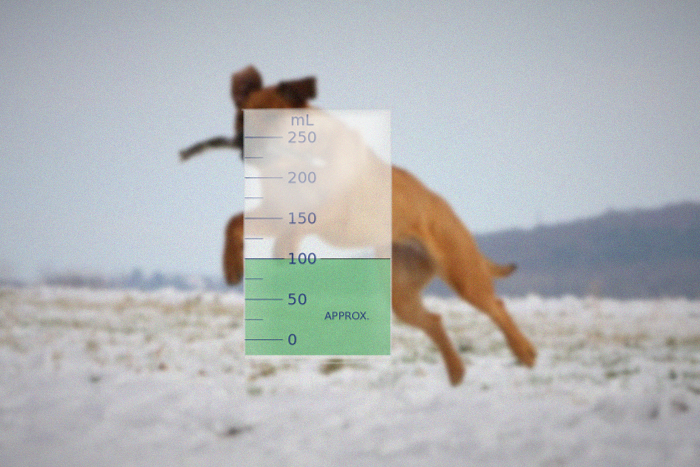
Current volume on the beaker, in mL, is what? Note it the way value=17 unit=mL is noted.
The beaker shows value=100 unit=mL
